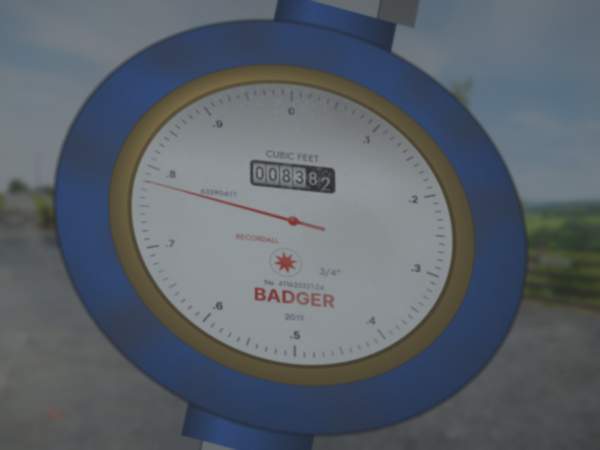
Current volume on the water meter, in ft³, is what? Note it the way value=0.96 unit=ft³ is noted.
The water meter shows value=8381.78 unit=ft³
